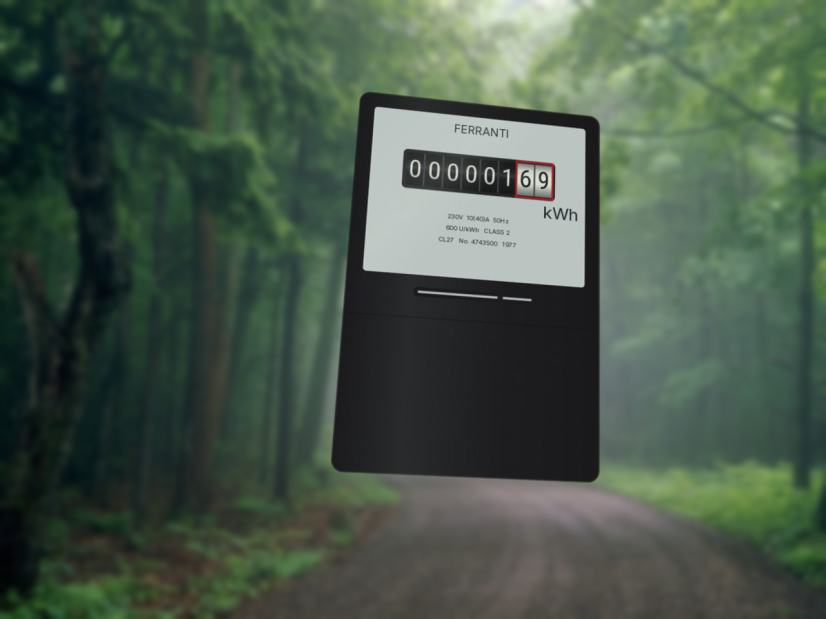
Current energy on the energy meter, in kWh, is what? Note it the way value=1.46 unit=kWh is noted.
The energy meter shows value=1.69 unit=kWh
